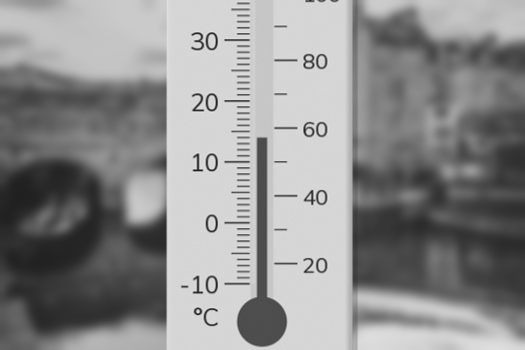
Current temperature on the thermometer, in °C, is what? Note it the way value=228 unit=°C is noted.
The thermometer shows value=14 unit=°C
